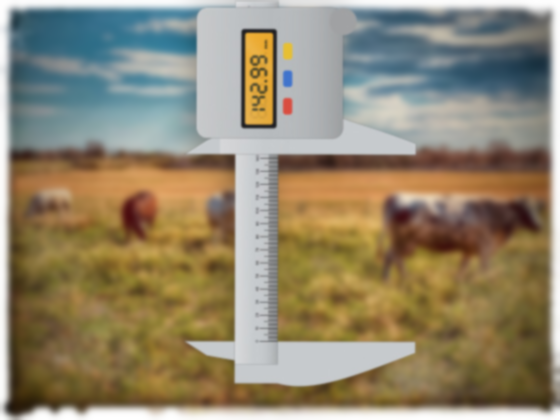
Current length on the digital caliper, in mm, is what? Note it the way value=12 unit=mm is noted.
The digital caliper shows value=142.99 unit=mm
